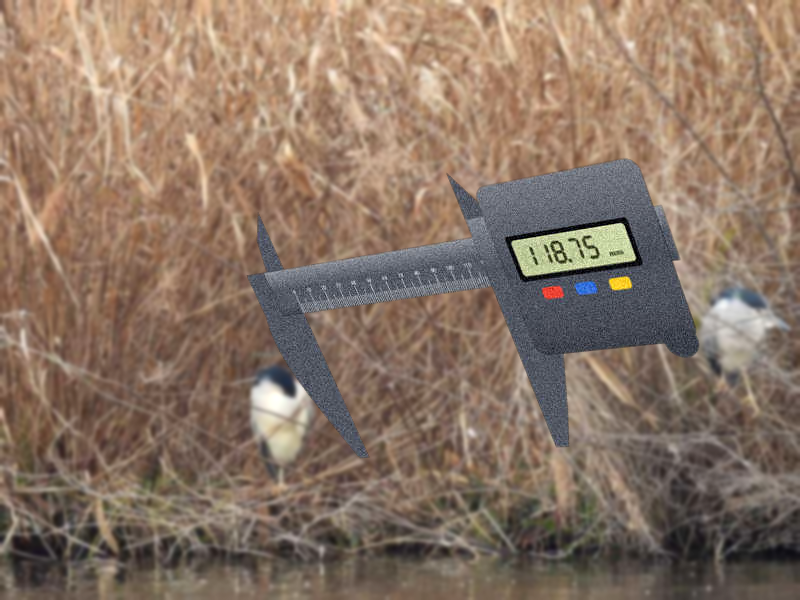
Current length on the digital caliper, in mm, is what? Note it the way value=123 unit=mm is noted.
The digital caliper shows value=118.75 unit=mm
